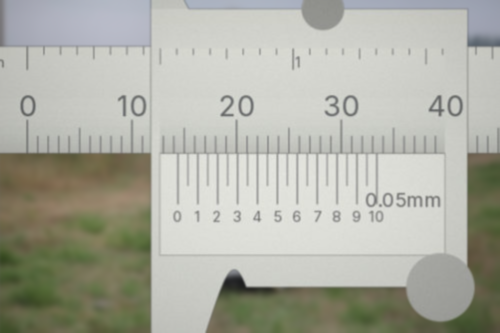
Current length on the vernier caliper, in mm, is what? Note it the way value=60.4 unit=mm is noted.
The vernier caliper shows value=14.4 unit=mm
